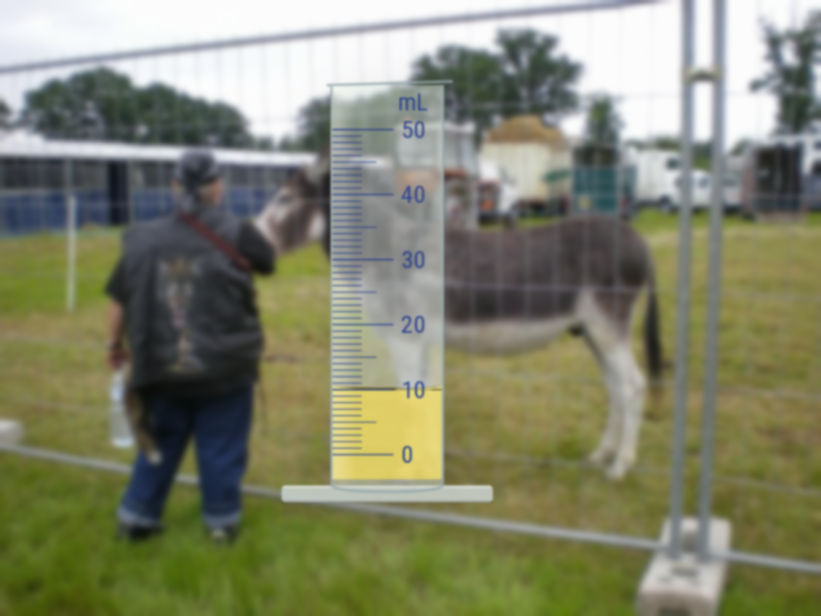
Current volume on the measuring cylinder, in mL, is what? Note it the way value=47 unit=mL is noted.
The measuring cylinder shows value=10 unit=mL
